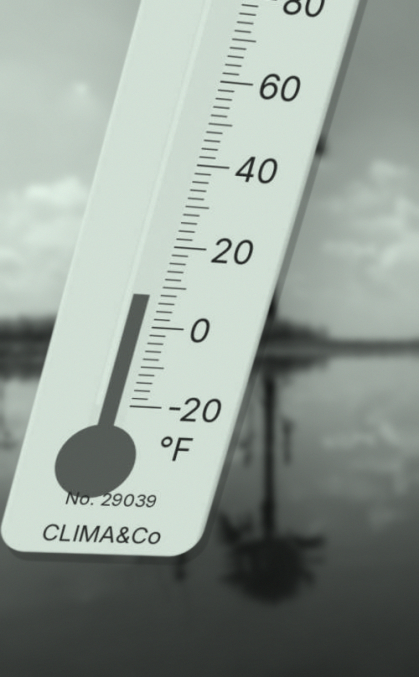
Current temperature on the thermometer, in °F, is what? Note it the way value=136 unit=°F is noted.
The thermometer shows value=8 unit=°F
